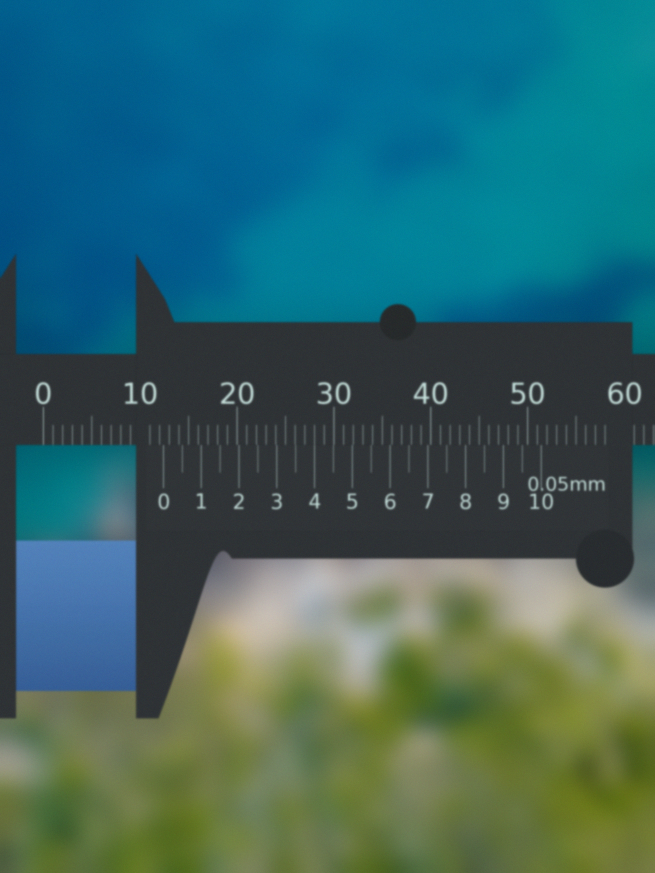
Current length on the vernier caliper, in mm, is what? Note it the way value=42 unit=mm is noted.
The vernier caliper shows value=12.4 unit=mm
